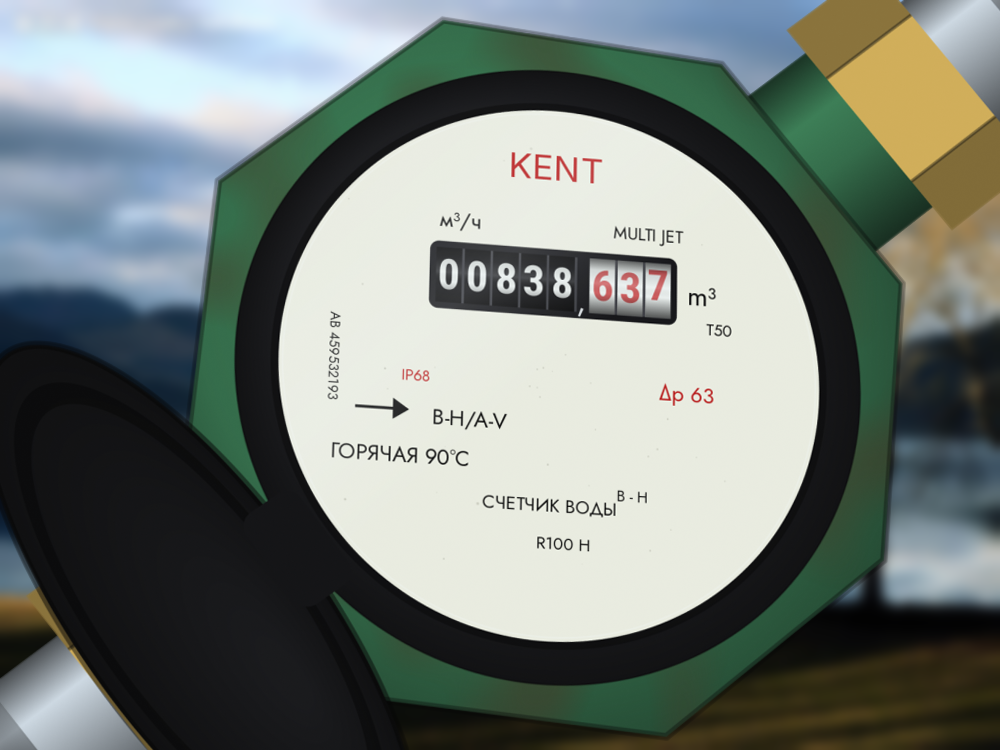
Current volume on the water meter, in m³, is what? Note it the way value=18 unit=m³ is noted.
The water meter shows value=838.637 unit=m³
